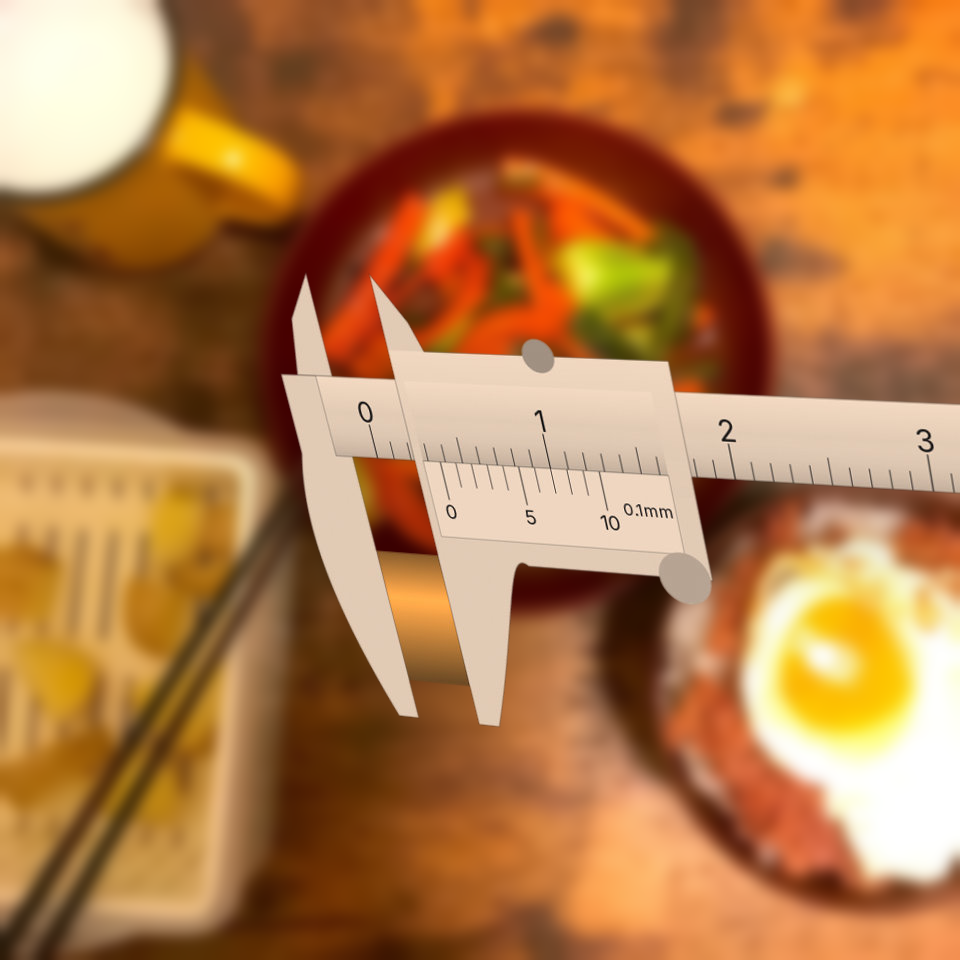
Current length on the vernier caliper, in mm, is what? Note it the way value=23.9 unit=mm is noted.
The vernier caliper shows value=3.7 unit=mm
